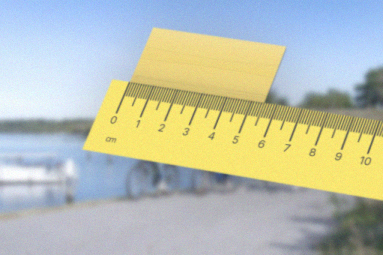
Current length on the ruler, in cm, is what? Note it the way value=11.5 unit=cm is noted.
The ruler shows value=5.5 unit=cm
